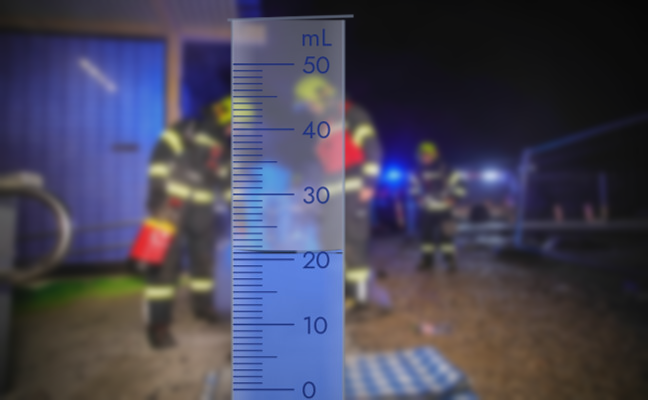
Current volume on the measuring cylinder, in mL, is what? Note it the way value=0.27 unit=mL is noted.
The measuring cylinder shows value=21 unit=mL
